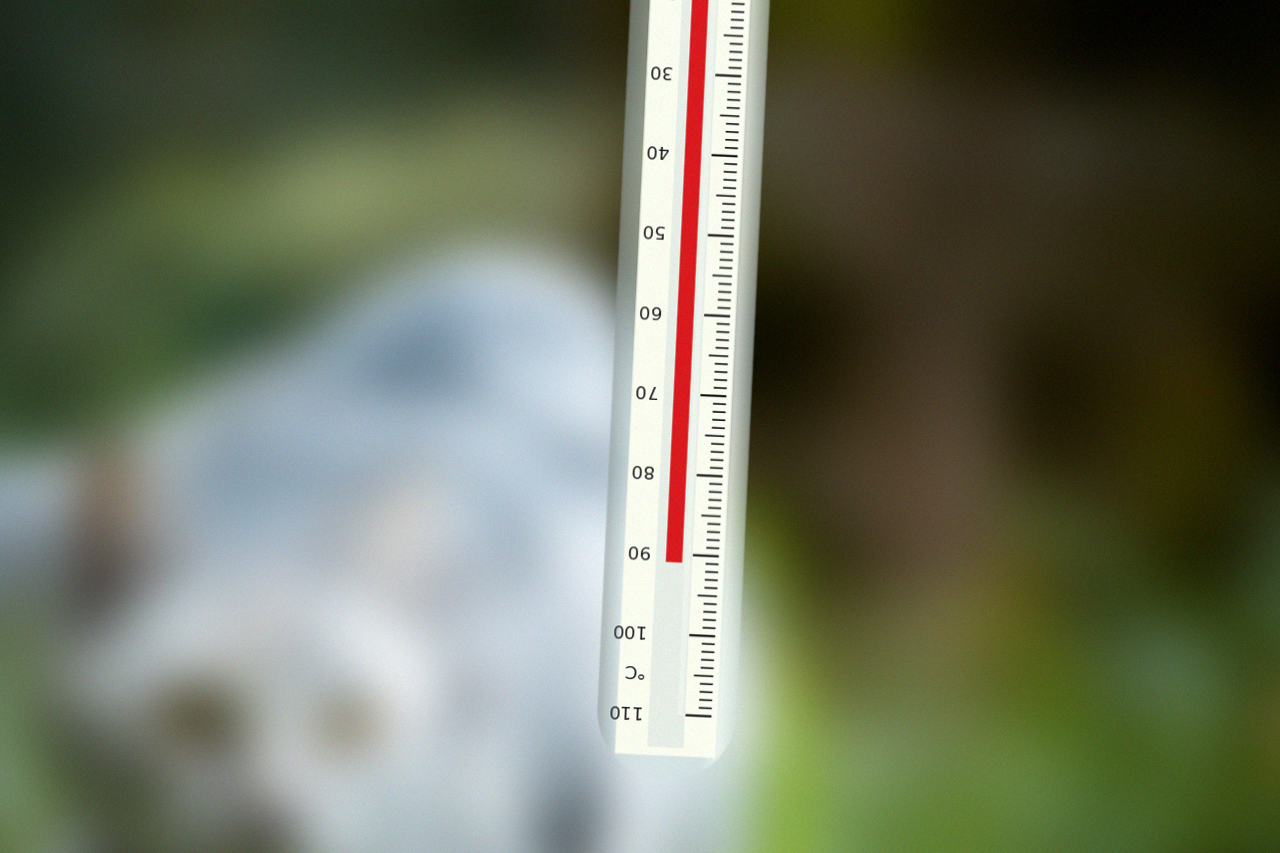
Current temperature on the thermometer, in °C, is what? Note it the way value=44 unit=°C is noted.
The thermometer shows value=91 unit=°C
